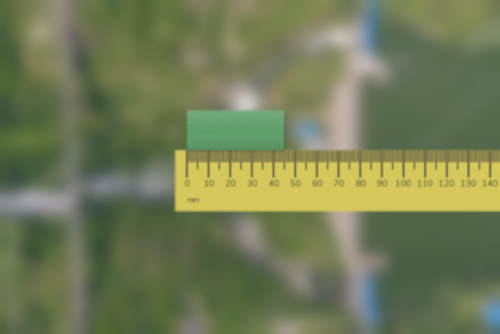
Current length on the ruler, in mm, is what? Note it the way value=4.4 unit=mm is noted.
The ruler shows value=45 unit=mm
